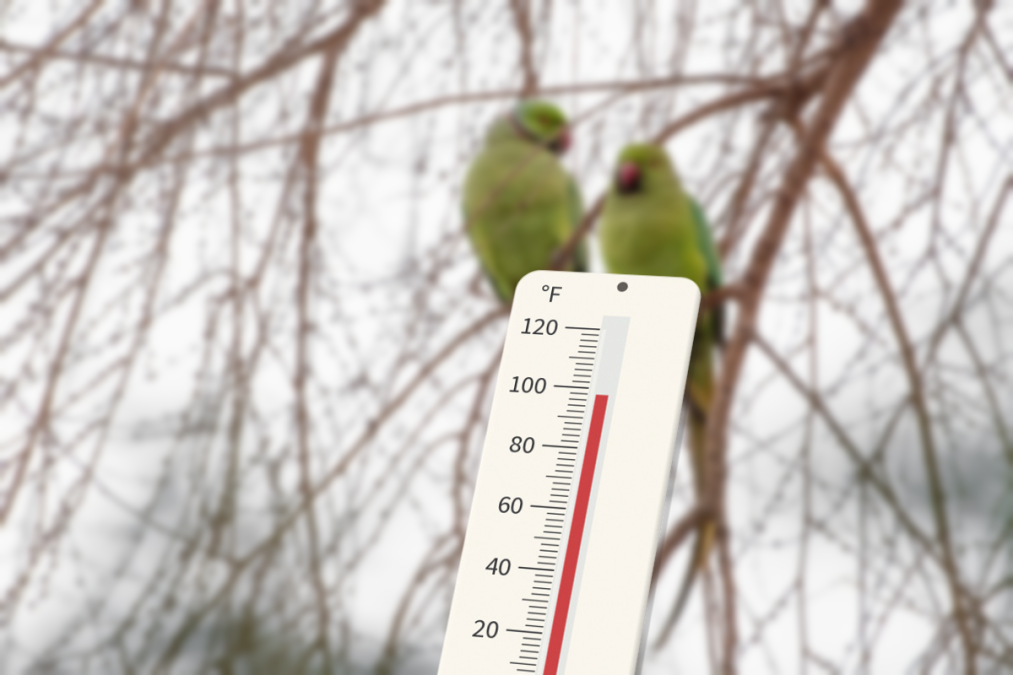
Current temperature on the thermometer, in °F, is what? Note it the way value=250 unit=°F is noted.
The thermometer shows value=98 unit=°F
